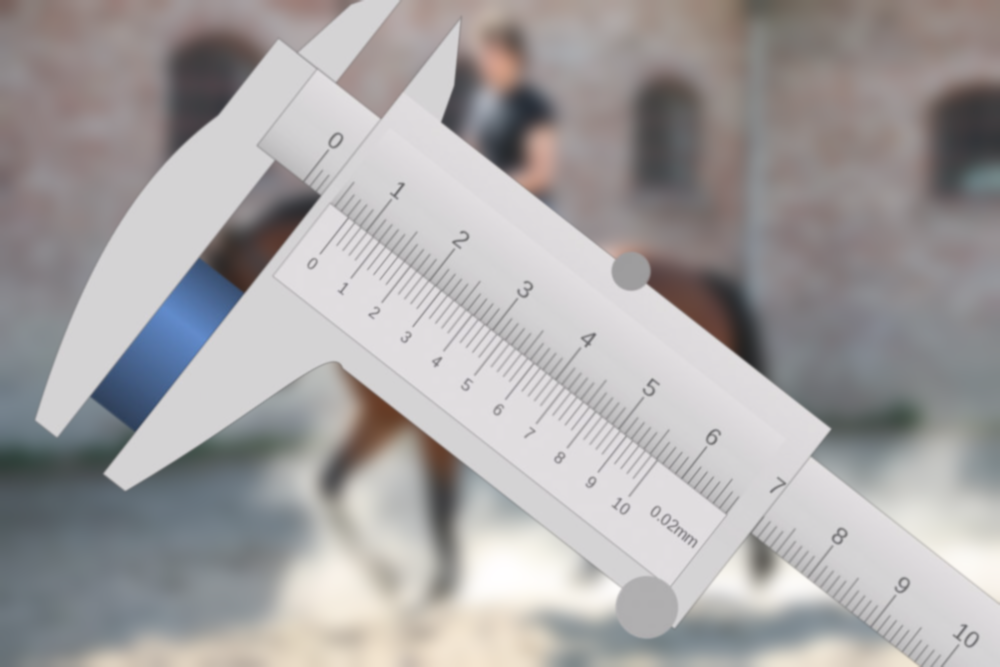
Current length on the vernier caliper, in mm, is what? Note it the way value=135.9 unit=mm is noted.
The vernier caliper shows value=7.2 unit=mm
